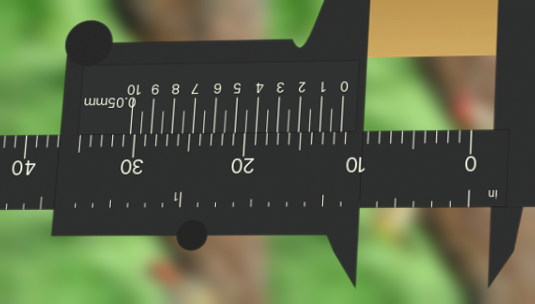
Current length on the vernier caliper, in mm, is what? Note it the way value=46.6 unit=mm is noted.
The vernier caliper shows value=11.4 unit=mm
